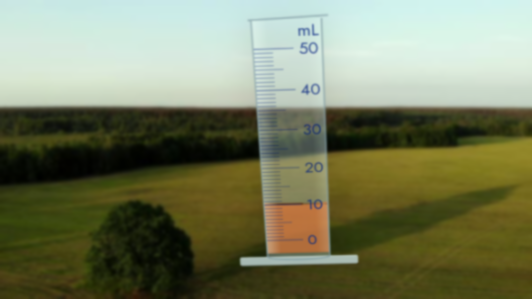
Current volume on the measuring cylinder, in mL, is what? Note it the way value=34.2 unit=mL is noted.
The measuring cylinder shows value=10 unit=mL
